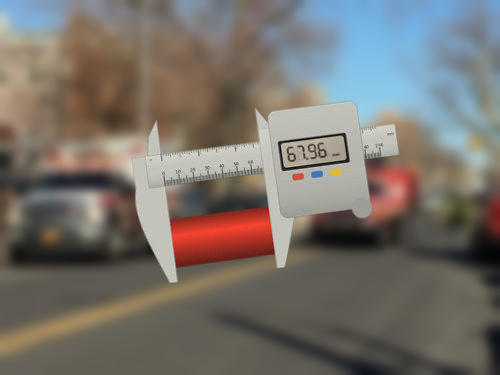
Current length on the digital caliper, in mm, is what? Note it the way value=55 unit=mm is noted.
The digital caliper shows value=67.96 unit=mm
